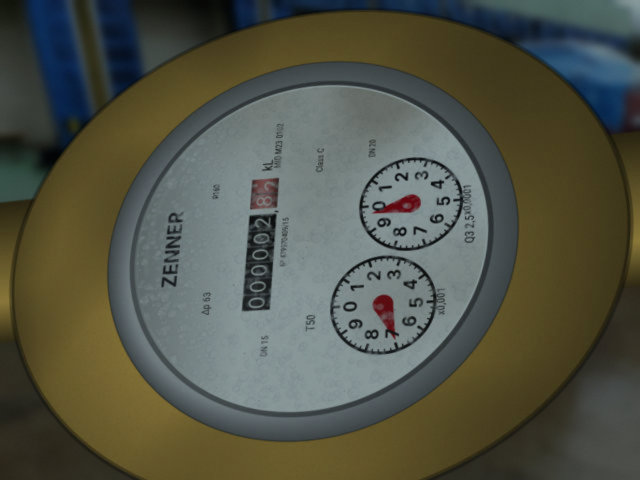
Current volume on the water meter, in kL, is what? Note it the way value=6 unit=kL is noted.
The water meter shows value=2.8169 unit=kL
